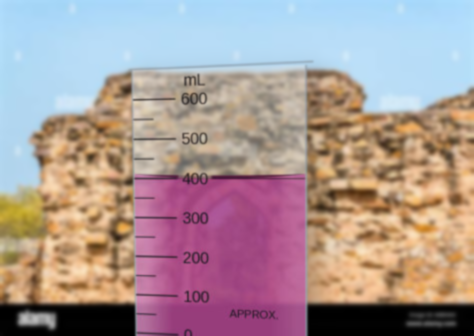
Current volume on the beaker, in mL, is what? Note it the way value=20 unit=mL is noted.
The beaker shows value=400 unit=mL
